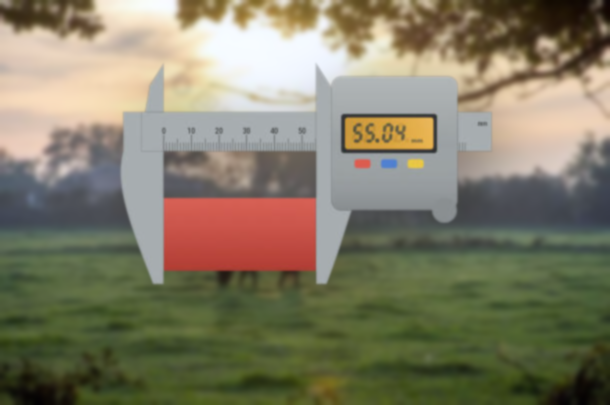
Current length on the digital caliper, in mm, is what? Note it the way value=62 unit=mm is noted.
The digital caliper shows value=55.04 unit=mm
